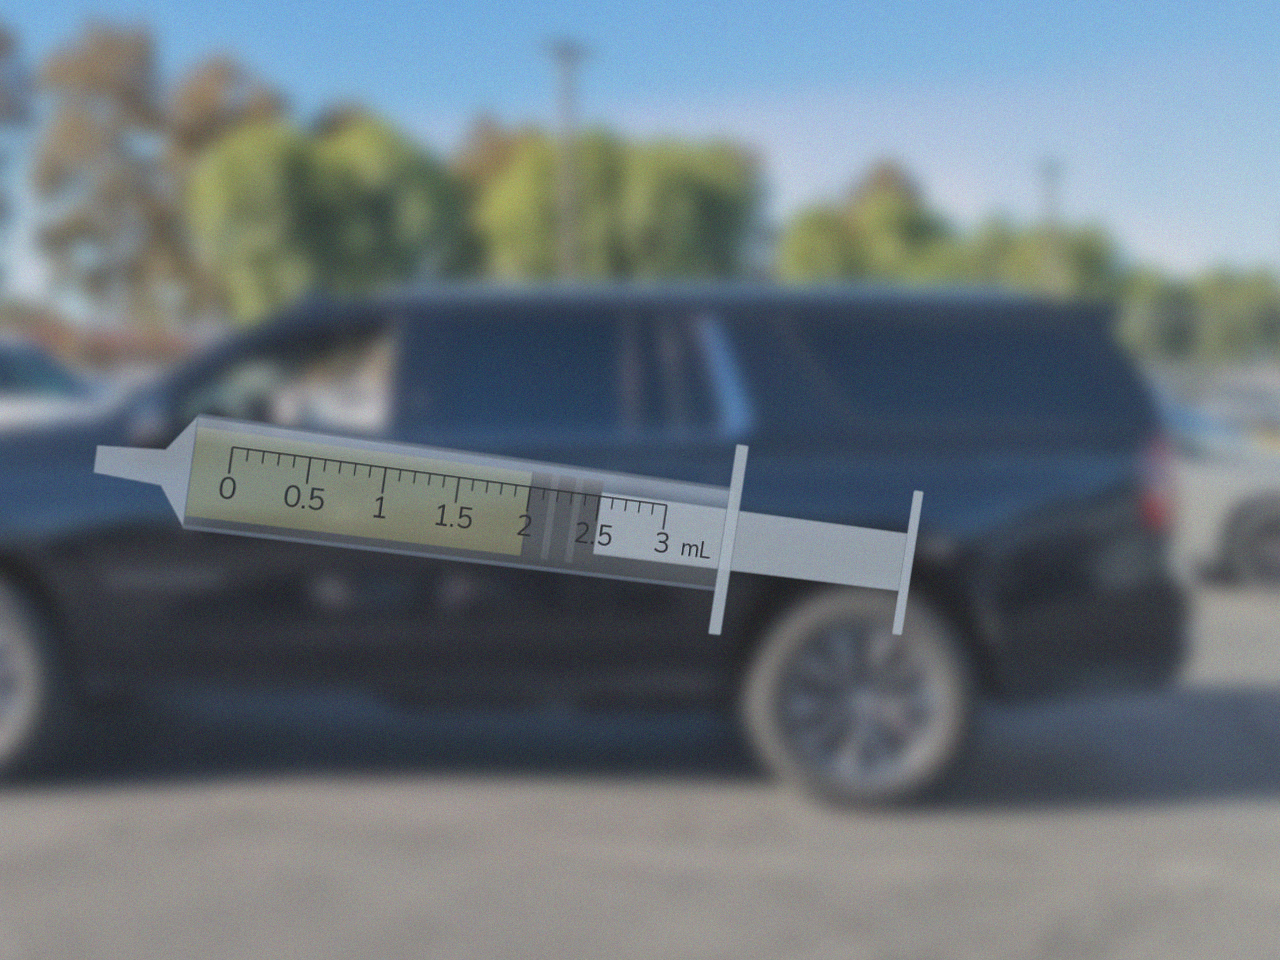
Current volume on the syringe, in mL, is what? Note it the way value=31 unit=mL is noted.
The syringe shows value=2 unit=mL
